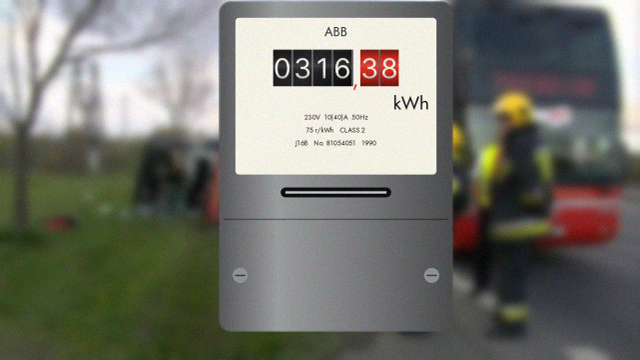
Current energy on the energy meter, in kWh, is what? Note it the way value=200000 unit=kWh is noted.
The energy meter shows value=316.38 unit=kWh
